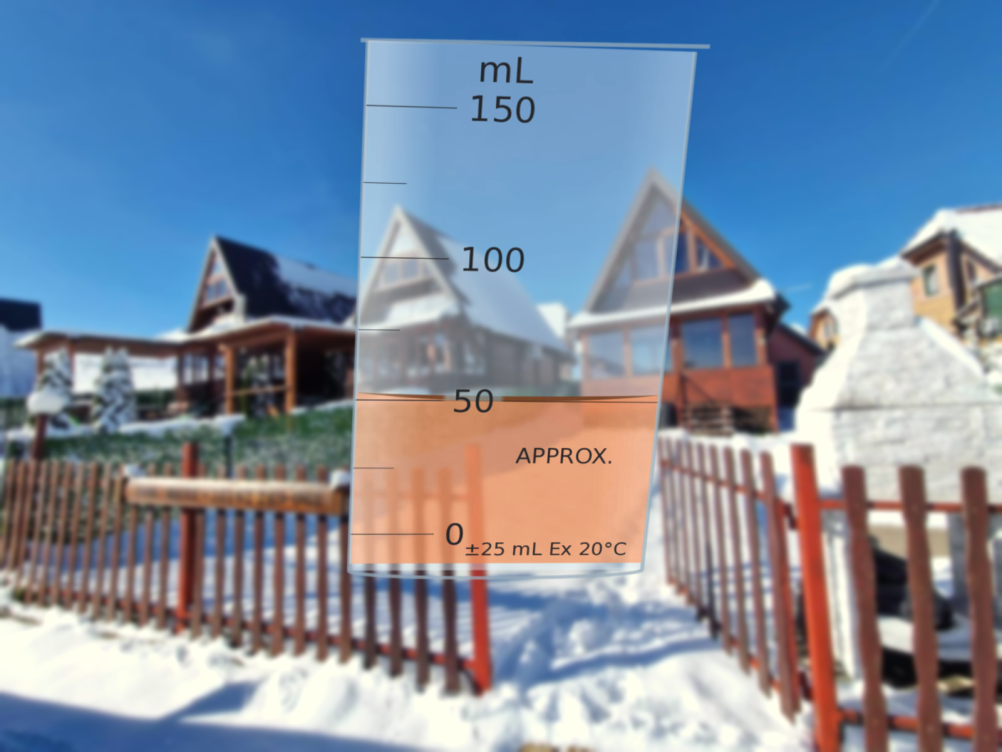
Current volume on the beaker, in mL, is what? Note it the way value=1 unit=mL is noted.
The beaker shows value=50 unit=mL
